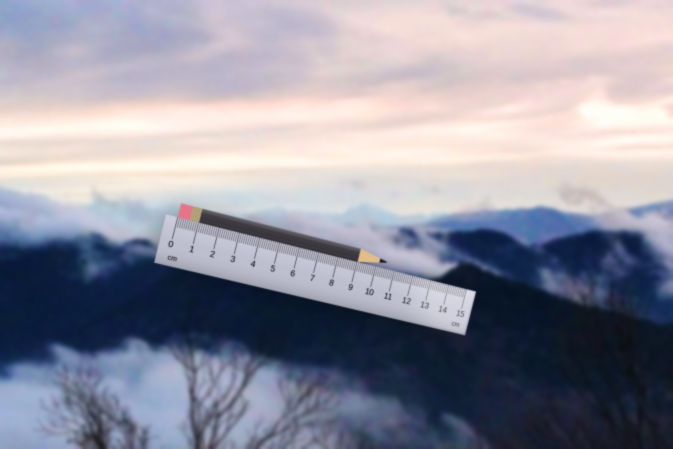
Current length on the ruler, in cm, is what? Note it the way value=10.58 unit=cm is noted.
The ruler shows value=10.5 unit=cm
